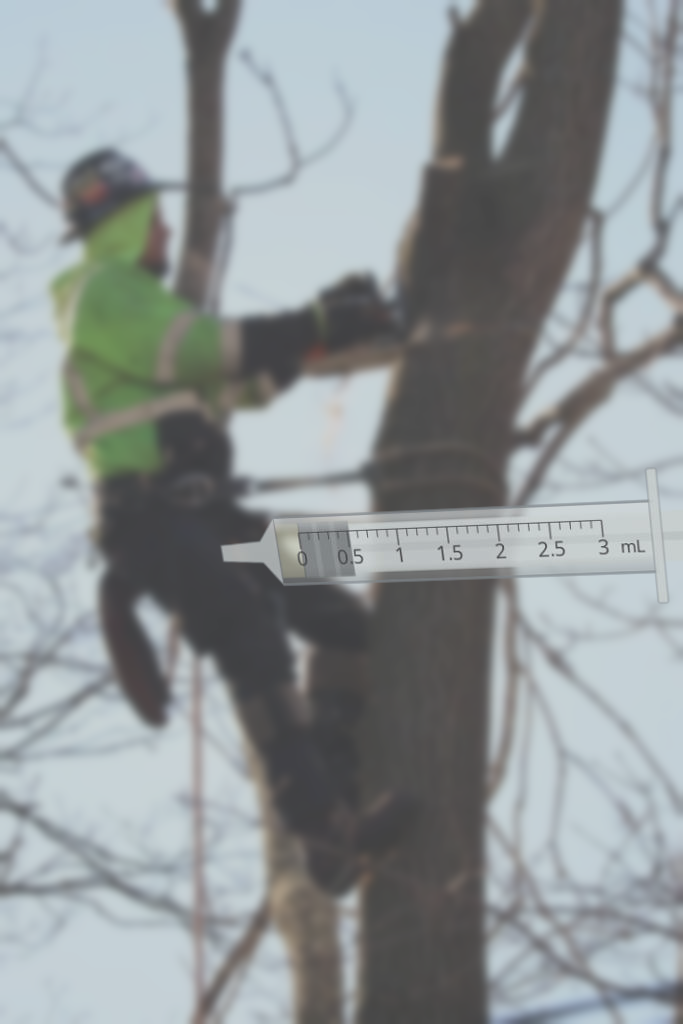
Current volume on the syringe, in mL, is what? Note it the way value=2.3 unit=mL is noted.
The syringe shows value=0 unit=mL
